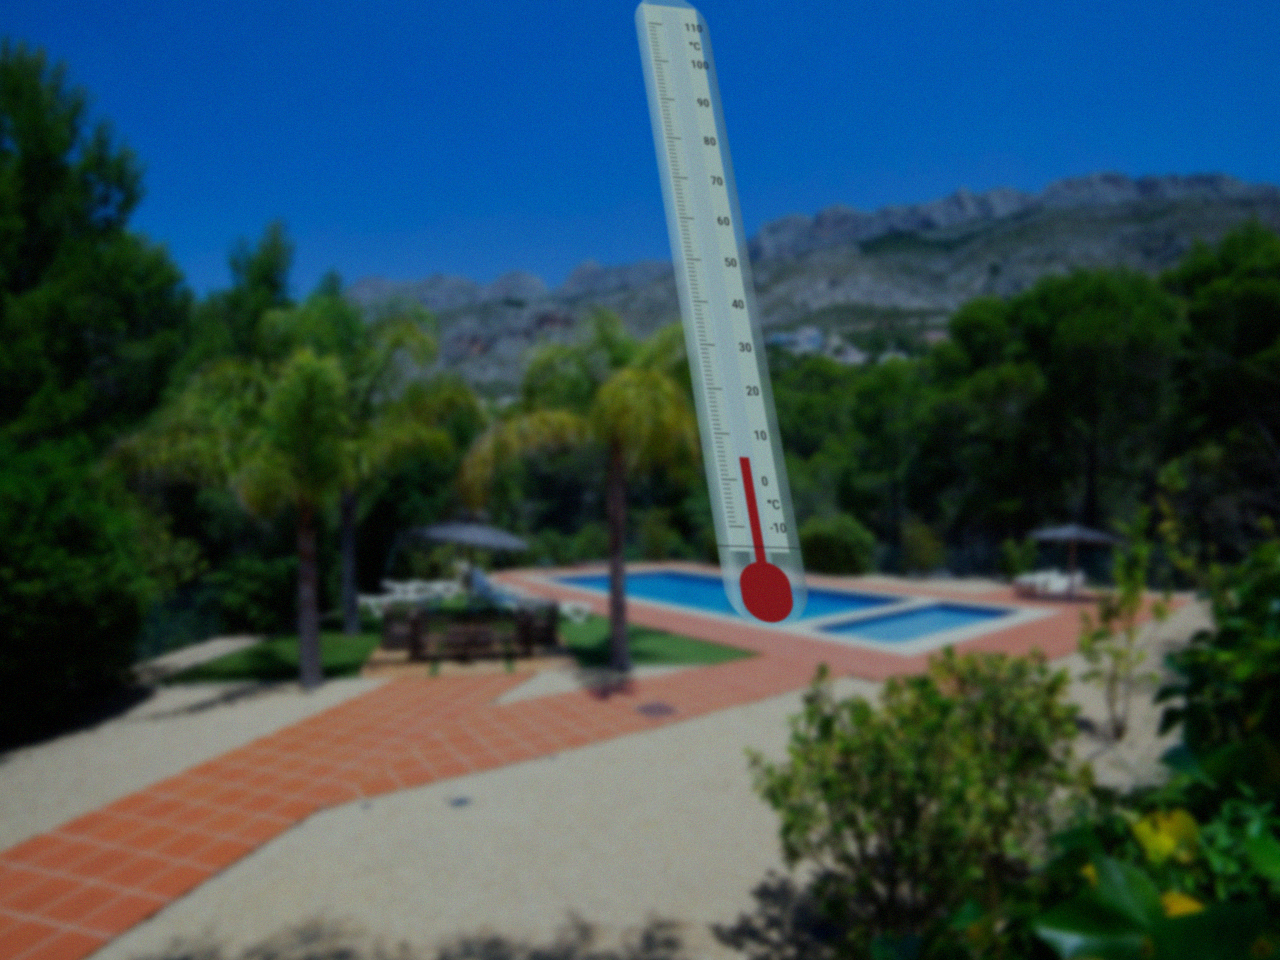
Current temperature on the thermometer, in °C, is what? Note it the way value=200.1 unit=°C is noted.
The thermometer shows value=5 unit=°C
